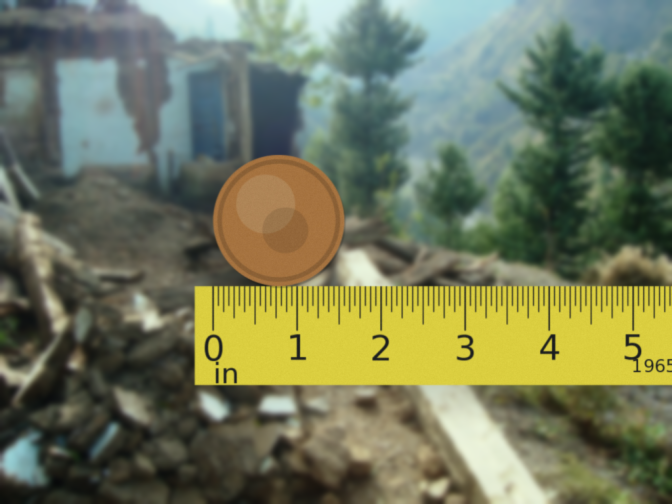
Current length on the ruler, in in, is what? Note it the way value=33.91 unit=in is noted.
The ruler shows value=1.5625 unit=in
